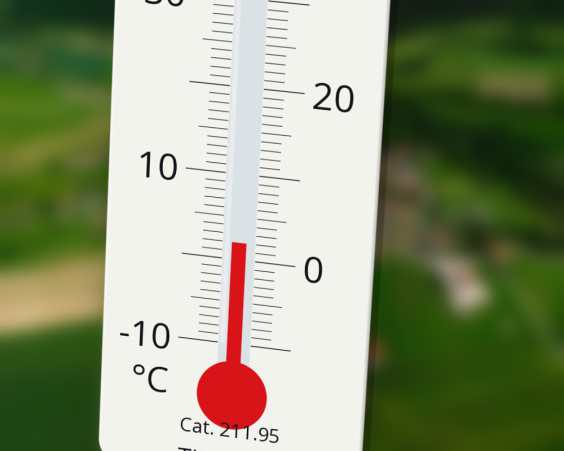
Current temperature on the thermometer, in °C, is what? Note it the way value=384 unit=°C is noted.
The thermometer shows value=2 unit=°C
